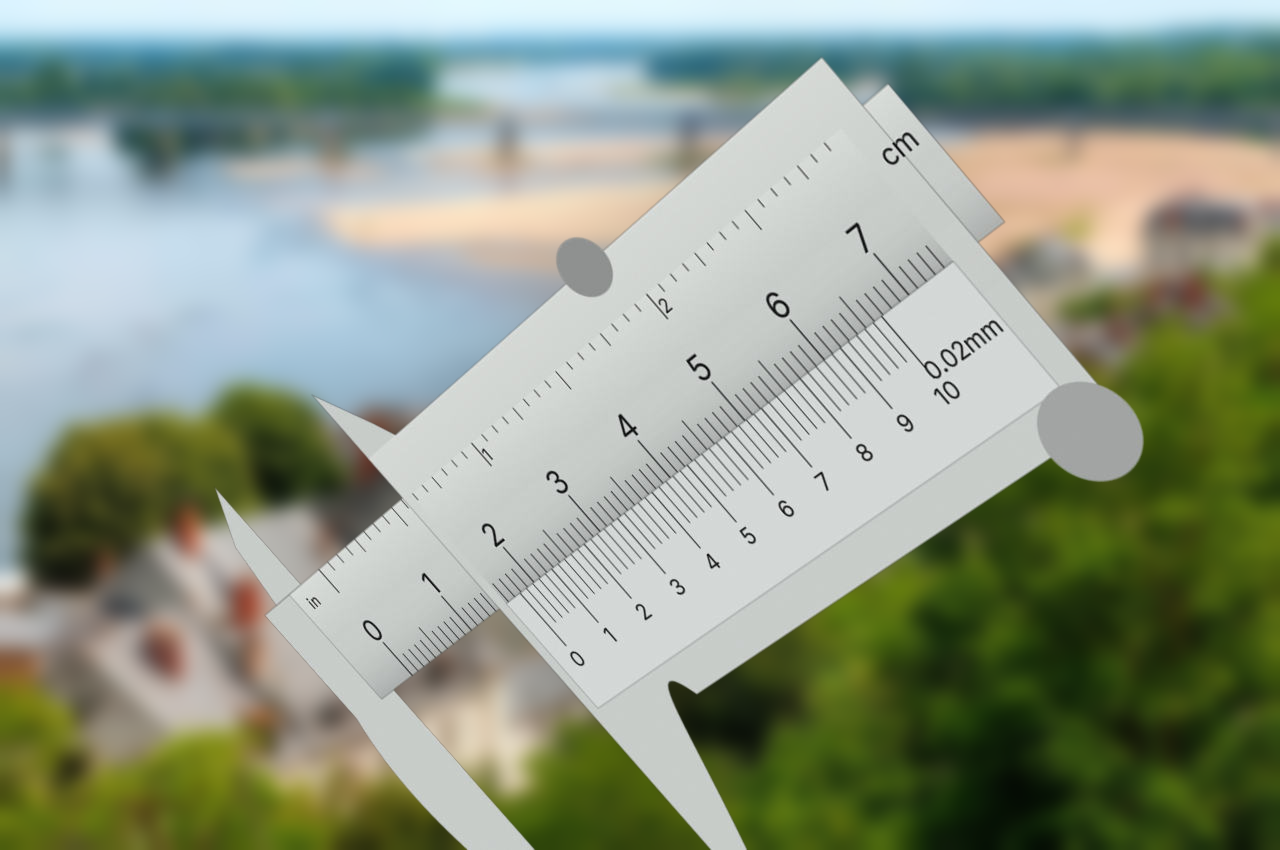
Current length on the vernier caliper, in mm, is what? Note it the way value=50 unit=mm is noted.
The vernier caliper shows value=17.8 unit=mm
